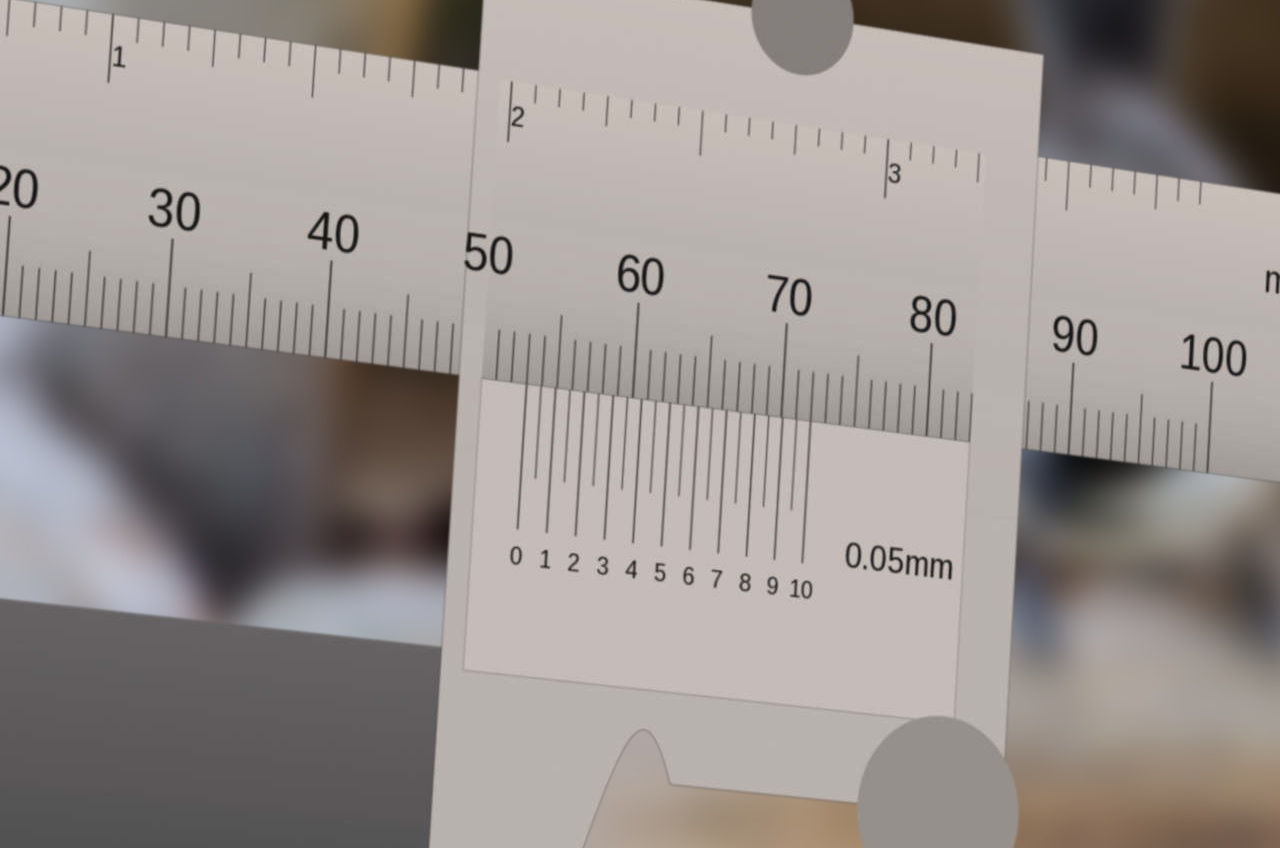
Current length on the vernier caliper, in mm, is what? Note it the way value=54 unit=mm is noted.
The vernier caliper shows value=53.0 unit=mm
